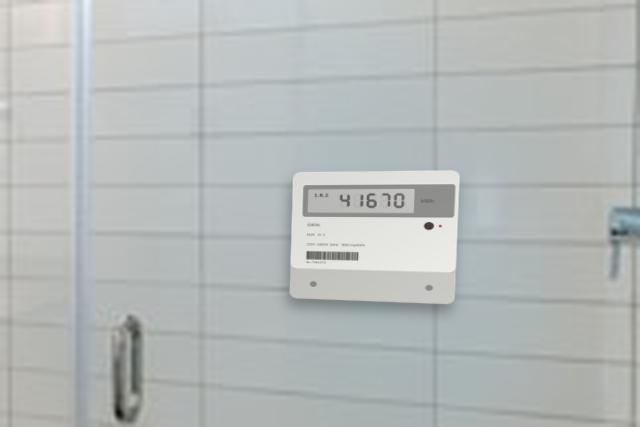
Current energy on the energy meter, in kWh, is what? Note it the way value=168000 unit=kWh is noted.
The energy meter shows value=41670 unit=kWh
